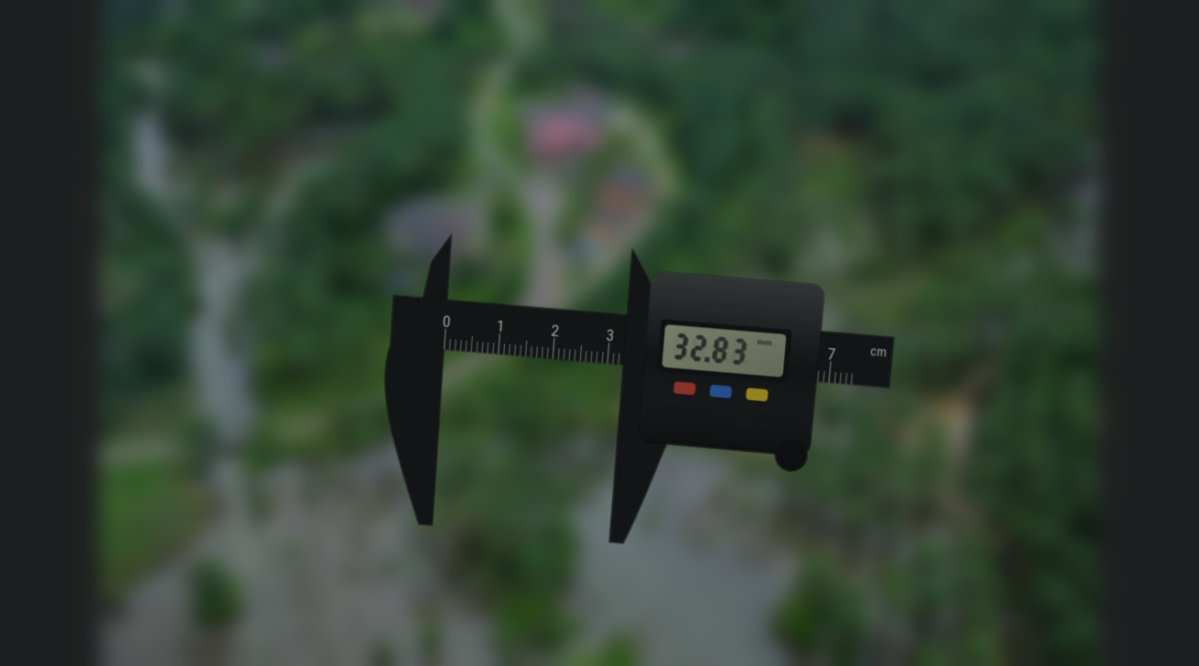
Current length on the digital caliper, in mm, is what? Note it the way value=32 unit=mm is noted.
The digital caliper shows value=32.83 unit=mm
